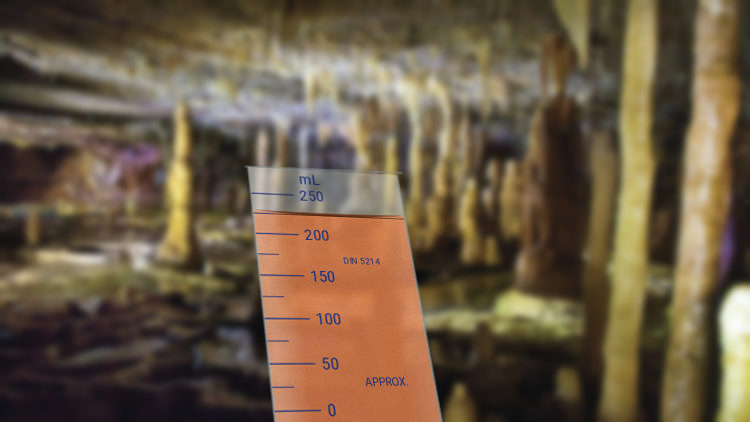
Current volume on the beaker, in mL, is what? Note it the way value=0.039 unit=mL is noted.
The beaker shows value=225 unit=mL
